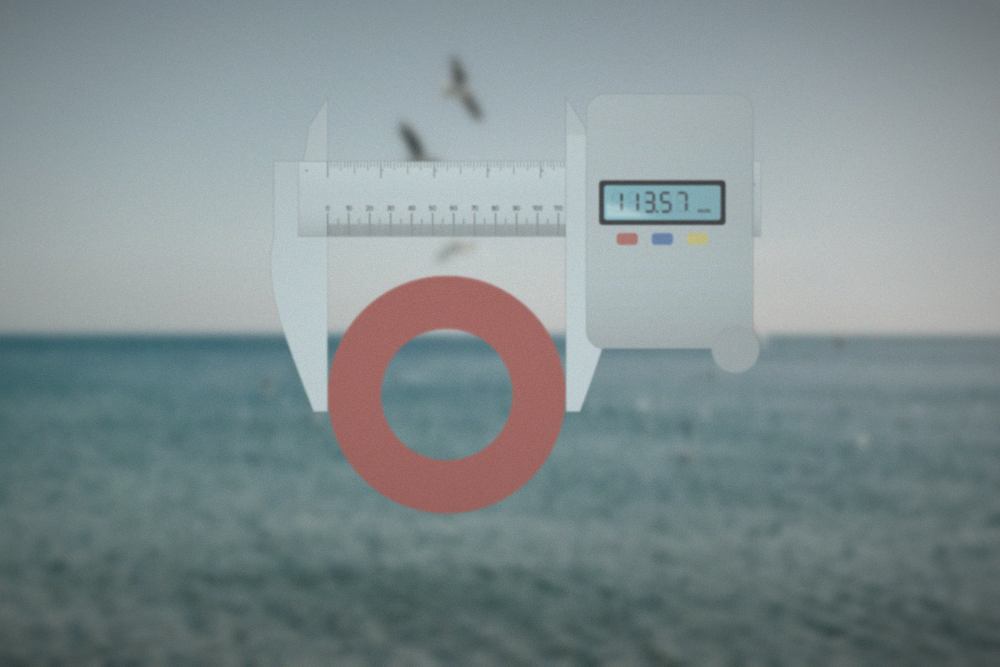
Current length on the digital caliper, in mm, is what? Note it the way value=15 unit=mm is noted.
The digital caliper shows value=113.57 unit=mm
